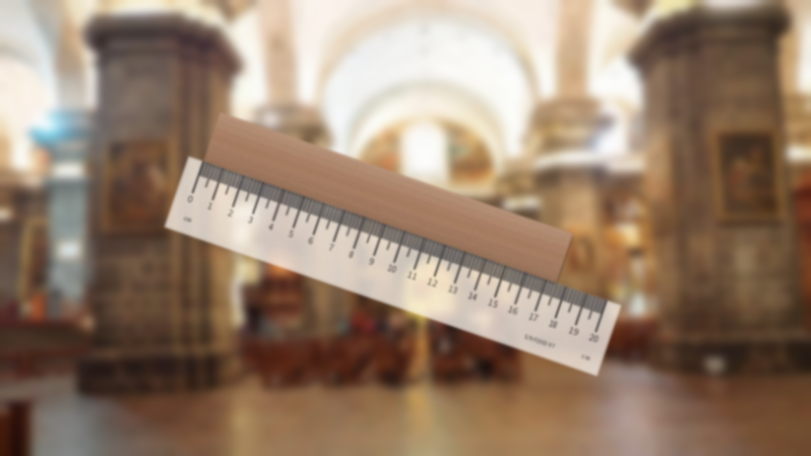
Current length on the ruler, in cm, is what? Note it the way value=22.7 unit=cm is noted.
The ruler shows value=17.5 unit=cm
